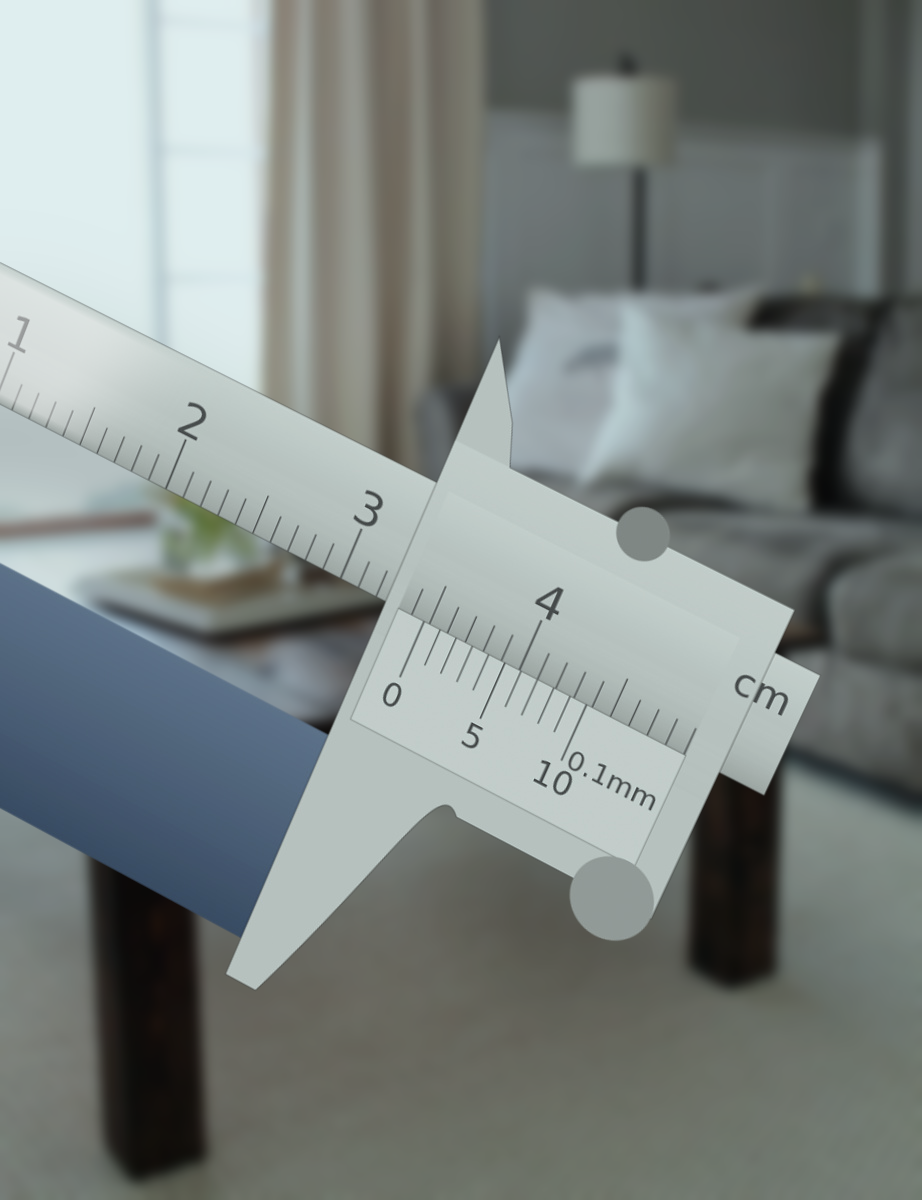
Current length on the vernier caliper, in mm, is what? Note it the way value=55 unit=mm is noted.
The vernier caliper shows value=34.7 unit=mm
